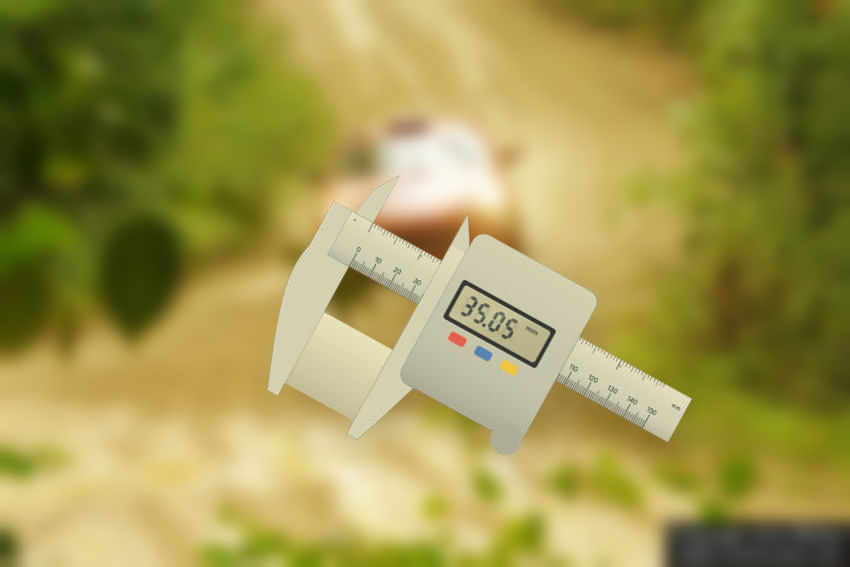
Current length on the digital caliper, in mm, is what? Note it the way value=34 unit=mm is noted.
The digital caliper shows value=35.05 unit=mm
